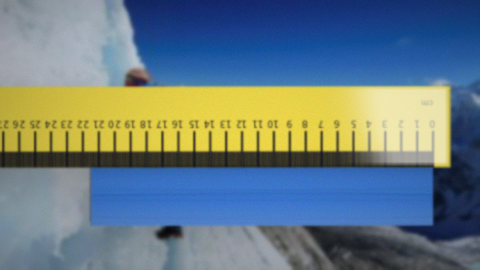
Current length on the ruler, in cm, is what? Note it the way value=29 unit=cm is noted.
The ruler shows value=21.5 unit=cm
